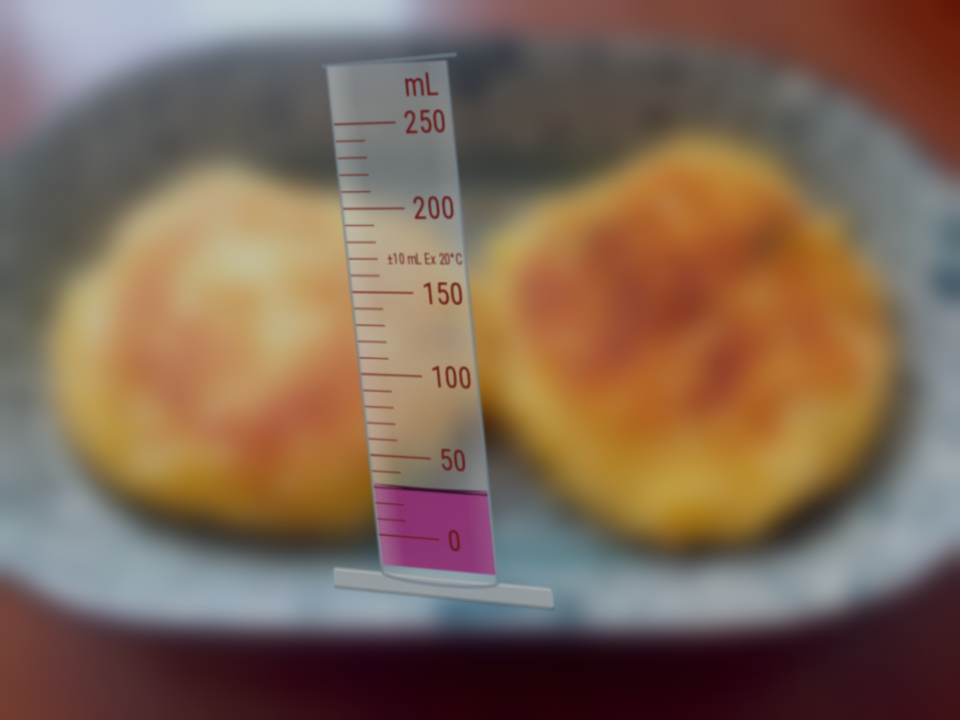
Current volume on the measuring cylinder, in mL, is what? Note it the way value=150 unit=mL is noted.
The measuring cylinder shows value=30 unit=mL
